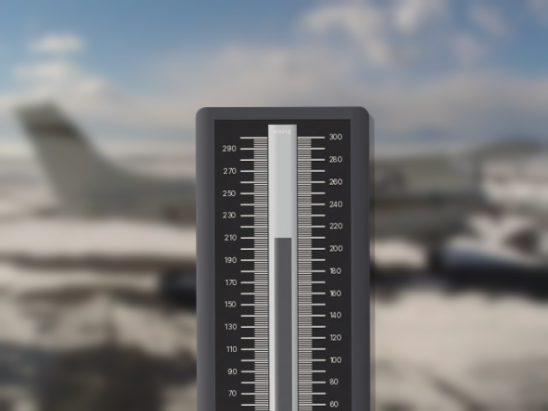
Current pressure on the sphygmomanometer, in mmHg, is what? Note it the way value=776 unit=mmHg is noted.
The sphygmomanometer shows value=210 unit=mmHg
